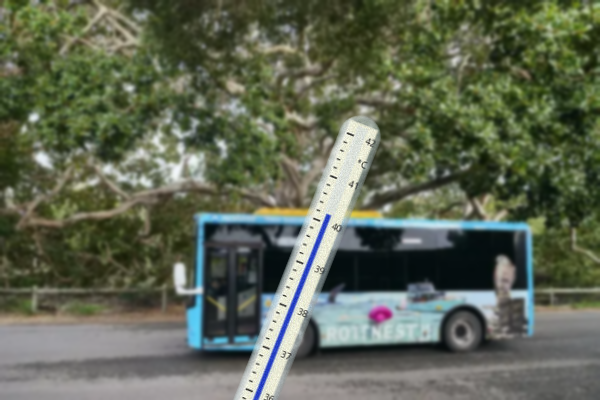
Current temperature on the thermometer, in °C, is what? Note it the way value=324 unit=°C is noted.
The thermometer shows value=40.2 unit=°C
